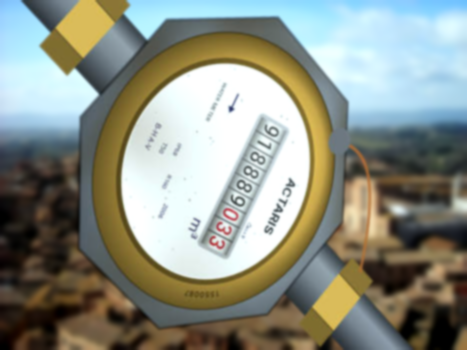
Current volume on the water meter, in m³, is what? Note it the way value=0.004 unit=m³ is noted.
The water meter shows value=918889.033 unit=m³
